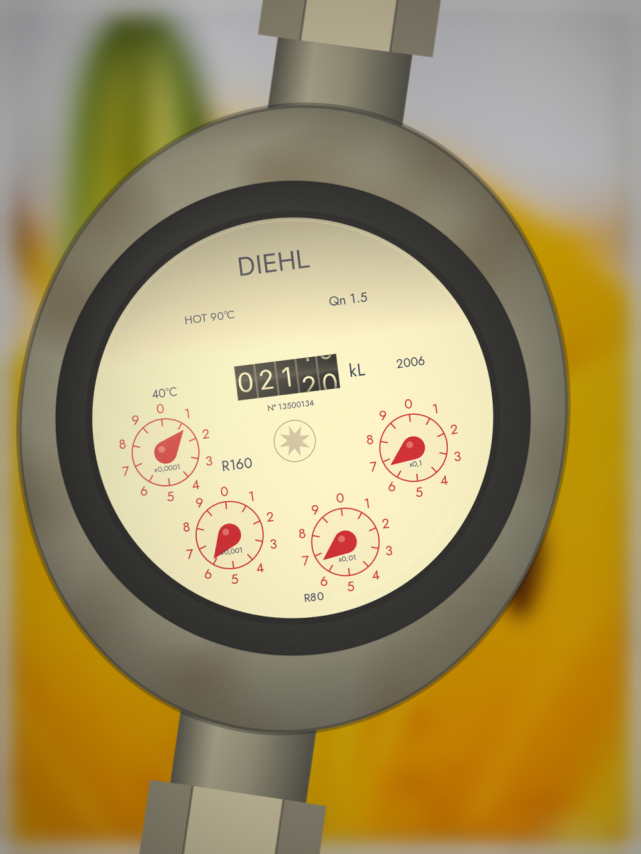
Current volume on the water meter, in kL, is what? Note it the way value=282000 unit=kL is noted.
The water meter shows value=2119.6661 unit=kL
